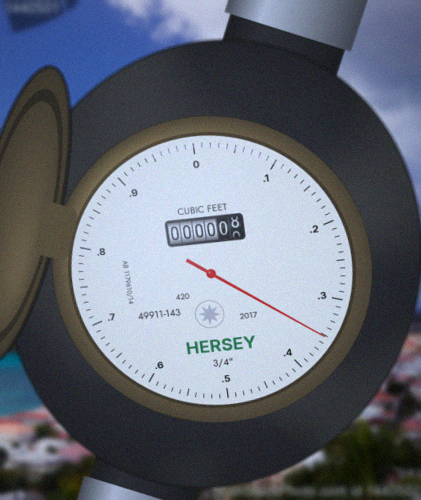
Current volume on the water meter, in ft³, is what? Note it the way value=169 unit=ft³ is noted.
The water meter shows value=8.35 unit=ft³
